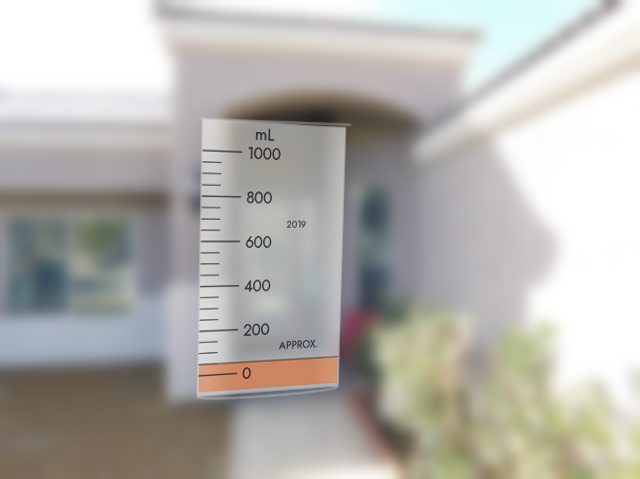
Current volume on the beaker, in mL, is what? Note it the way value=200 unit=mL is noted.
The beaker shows value=50 unit=mL
